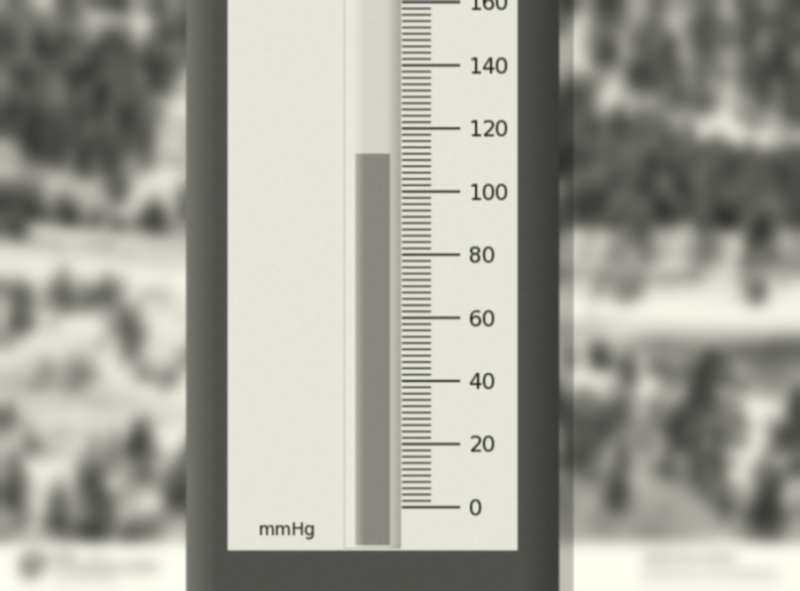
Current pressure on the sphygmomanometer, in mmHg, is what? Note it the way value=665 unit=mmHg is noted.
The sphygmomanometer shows value=112 unit=mmHg
